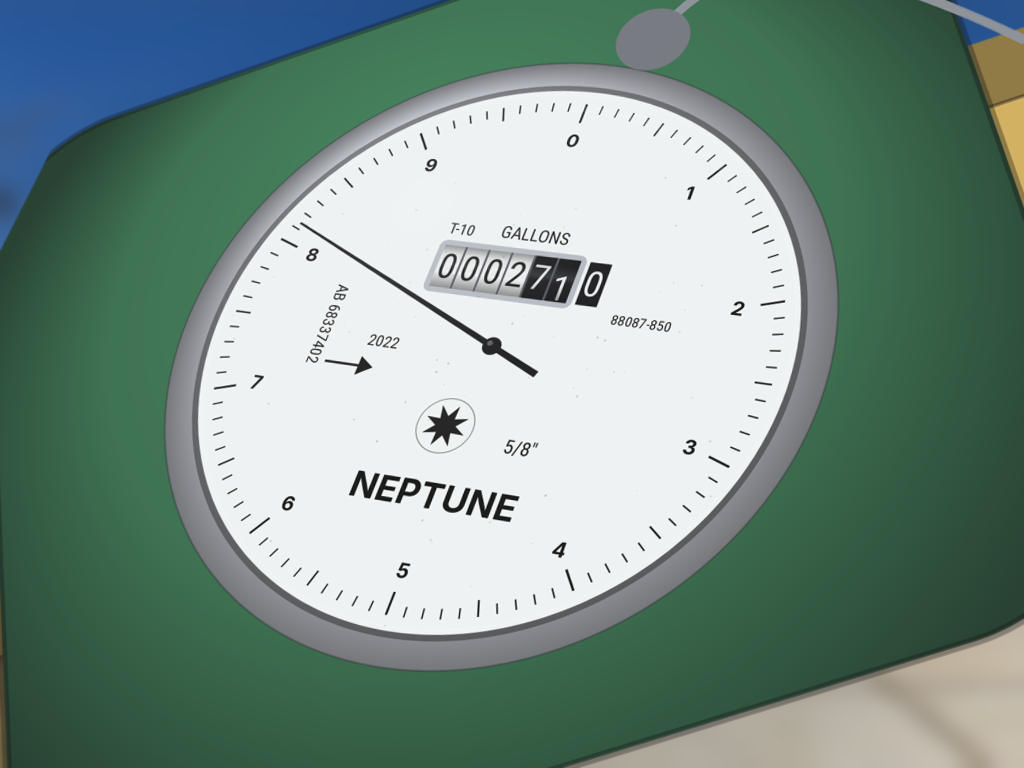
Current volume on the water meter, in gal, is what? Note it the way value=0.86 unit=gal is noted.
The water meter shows value=2708.1 unit=gal
